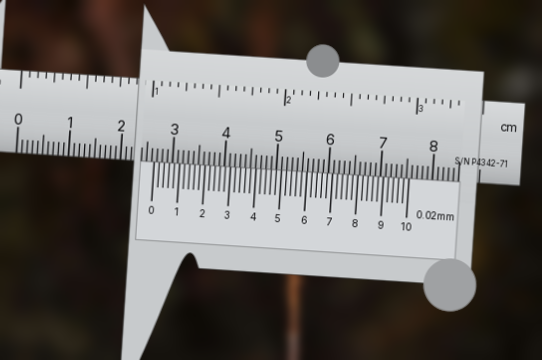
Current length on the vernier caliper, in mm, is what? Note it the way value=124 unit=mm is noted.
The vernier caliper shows value=26.5 unit=mm
